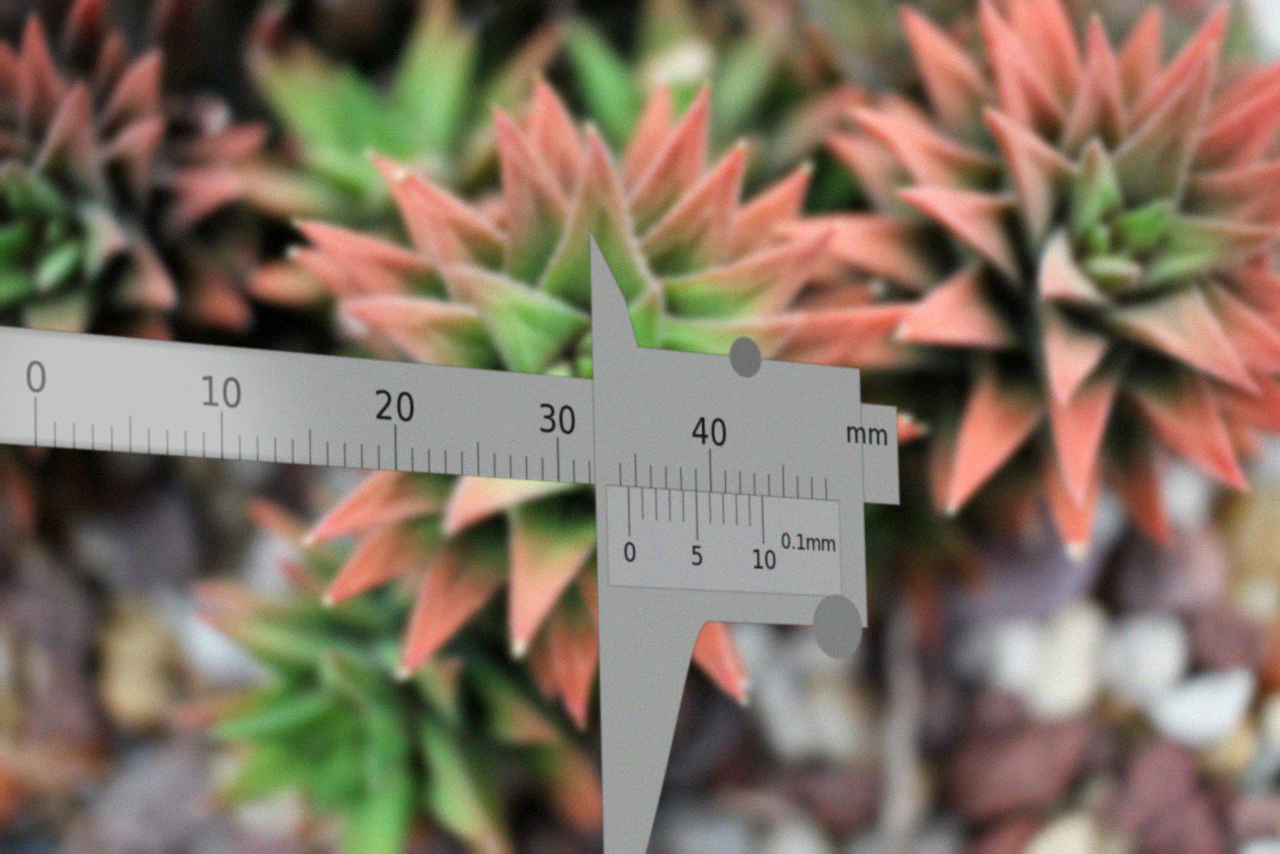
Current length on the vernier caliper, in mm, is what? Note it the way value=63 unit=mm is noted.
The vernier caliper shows value=34.5 unit=mm
